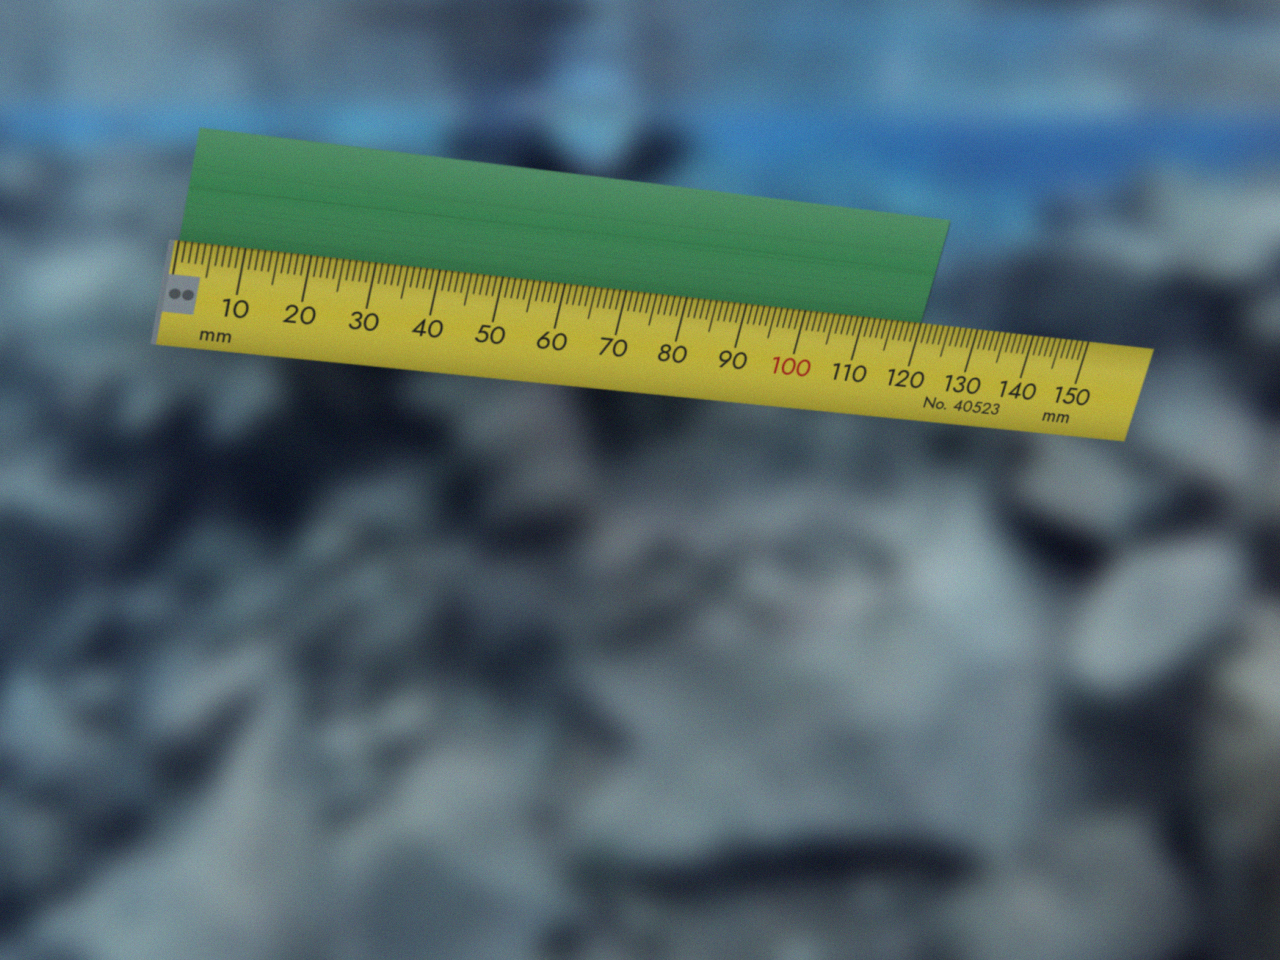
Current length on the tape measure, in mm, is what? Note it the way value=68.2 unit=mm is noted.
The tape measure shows value=120 unit=mm
